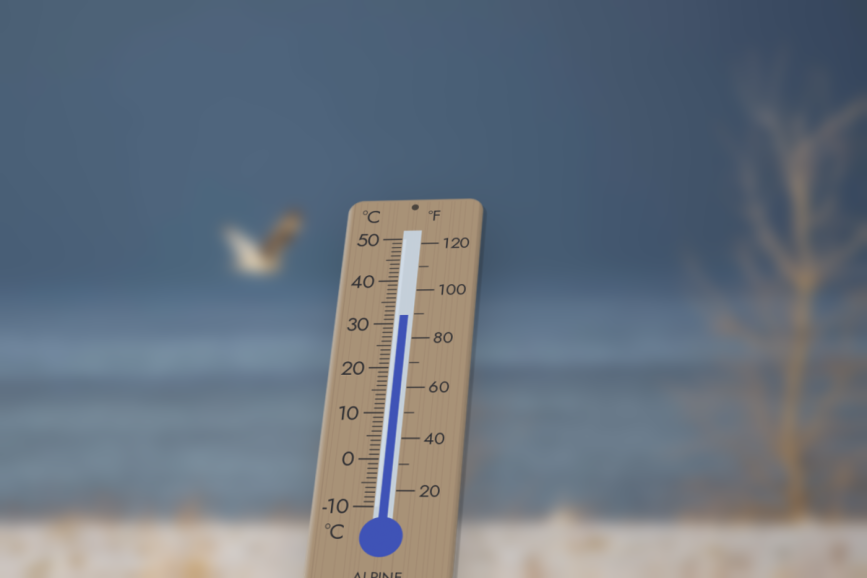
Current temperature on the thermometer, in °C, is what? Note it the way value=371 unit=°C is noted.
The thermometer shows value=32 unit=°C
